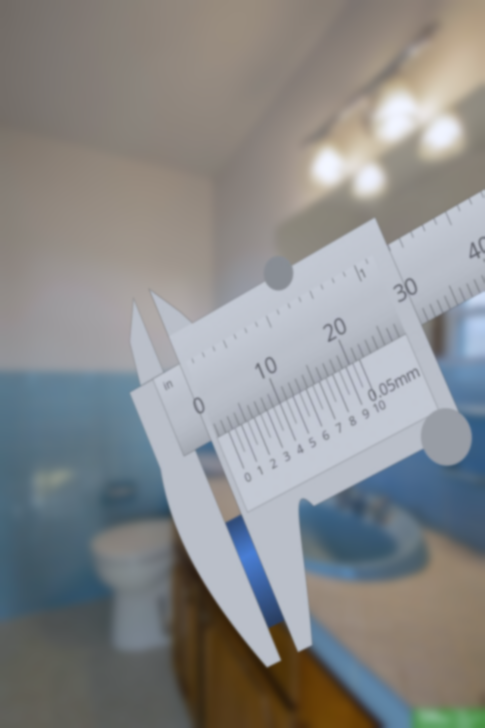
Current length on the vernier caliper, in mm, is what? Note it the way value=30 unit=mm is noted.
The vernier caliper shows value=2.4 unit=mm
